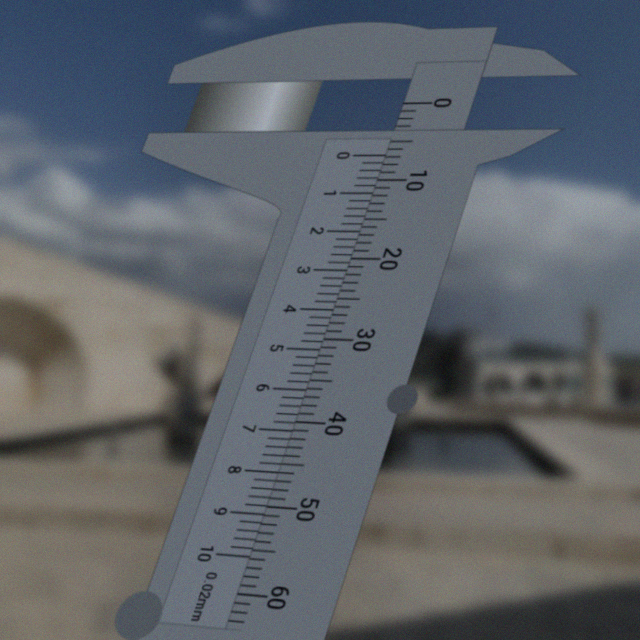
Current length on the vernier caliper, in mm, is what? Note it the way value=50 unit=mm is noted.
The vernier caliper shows value=6.8 unit=mm
